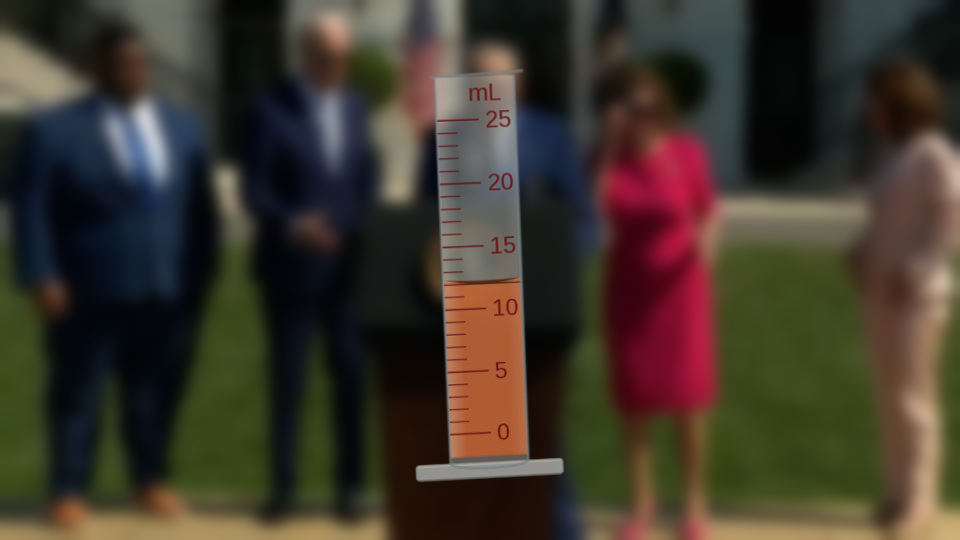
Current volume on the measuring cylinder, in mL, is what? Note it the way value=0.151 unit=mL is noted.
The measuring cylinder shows value=12 unit=mL
